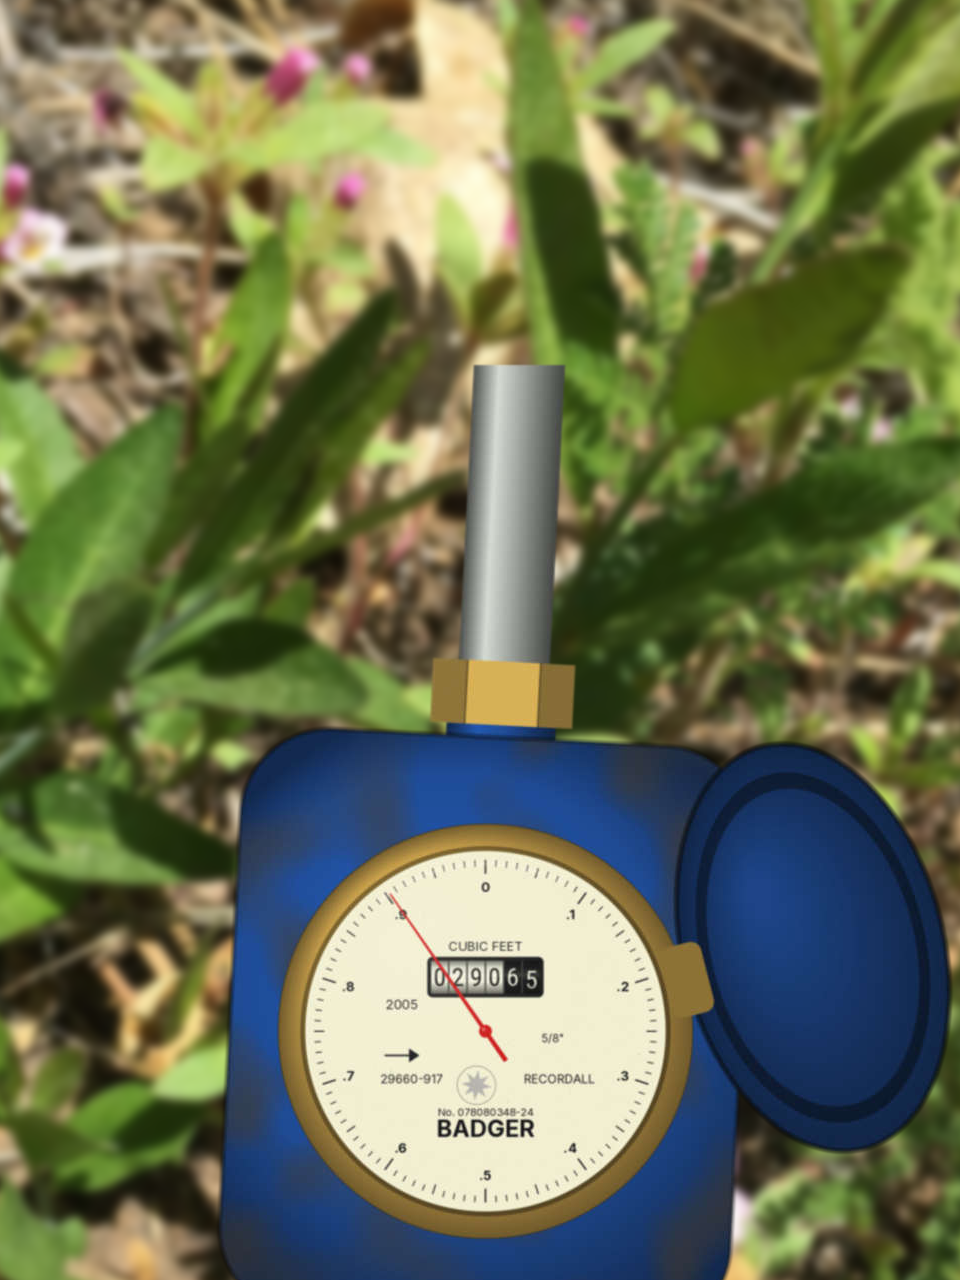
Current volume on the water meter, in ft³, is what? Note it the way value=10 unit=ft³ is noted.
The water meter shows value=29064.90 unit=ft³
